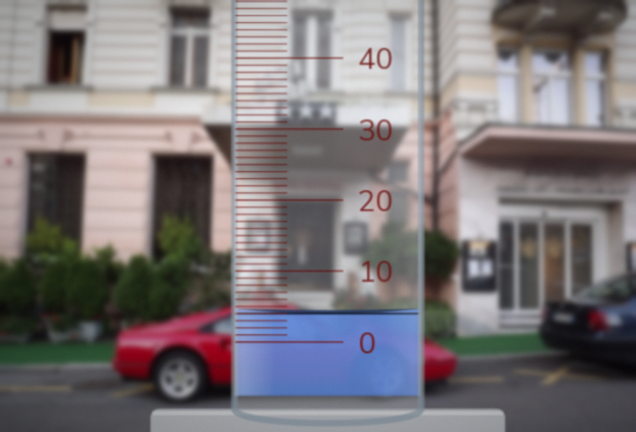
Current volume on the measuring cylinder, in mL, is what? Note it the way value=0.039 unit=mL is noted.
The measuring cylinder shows value=4 unit=mL
